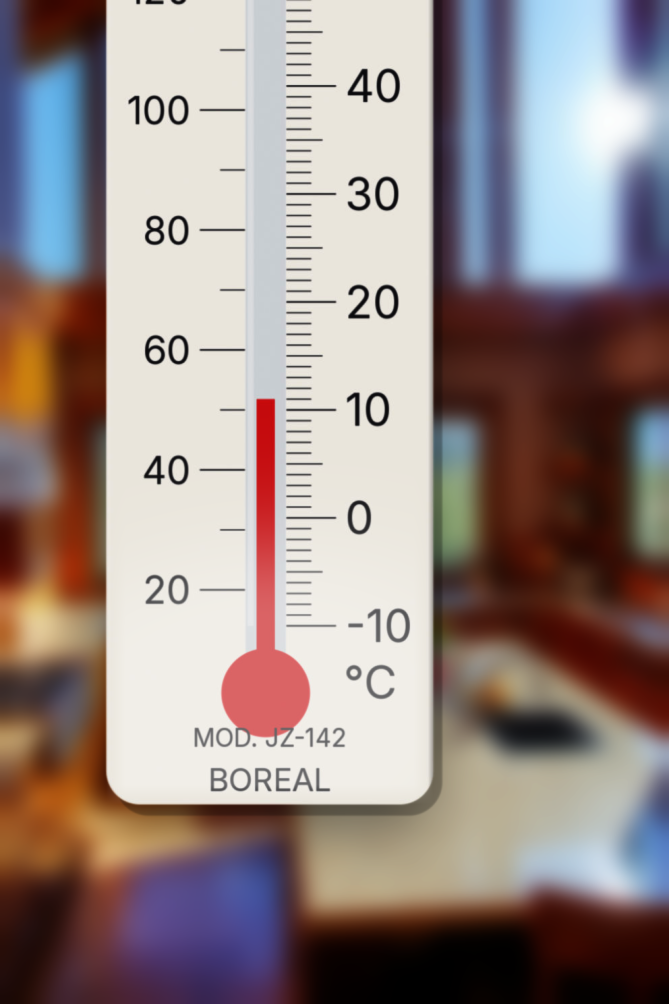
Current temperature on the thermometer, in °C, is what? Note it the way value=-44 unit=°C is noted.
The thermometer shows value=11 unit=°C
